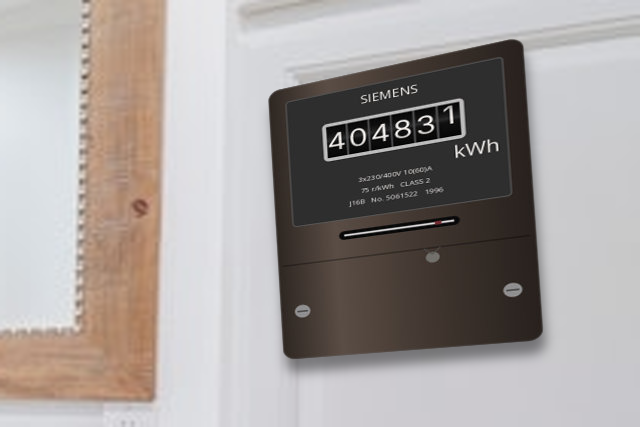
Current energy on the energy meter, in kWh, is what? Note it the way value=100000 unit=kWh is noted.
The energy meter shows value=404831 unit=kWh
